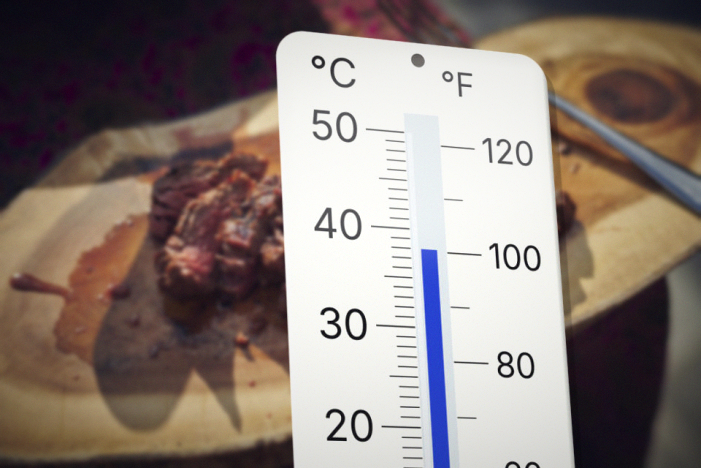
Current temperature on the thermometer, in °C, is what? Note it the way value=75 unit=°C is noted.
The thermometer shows value=38 unit=°C
